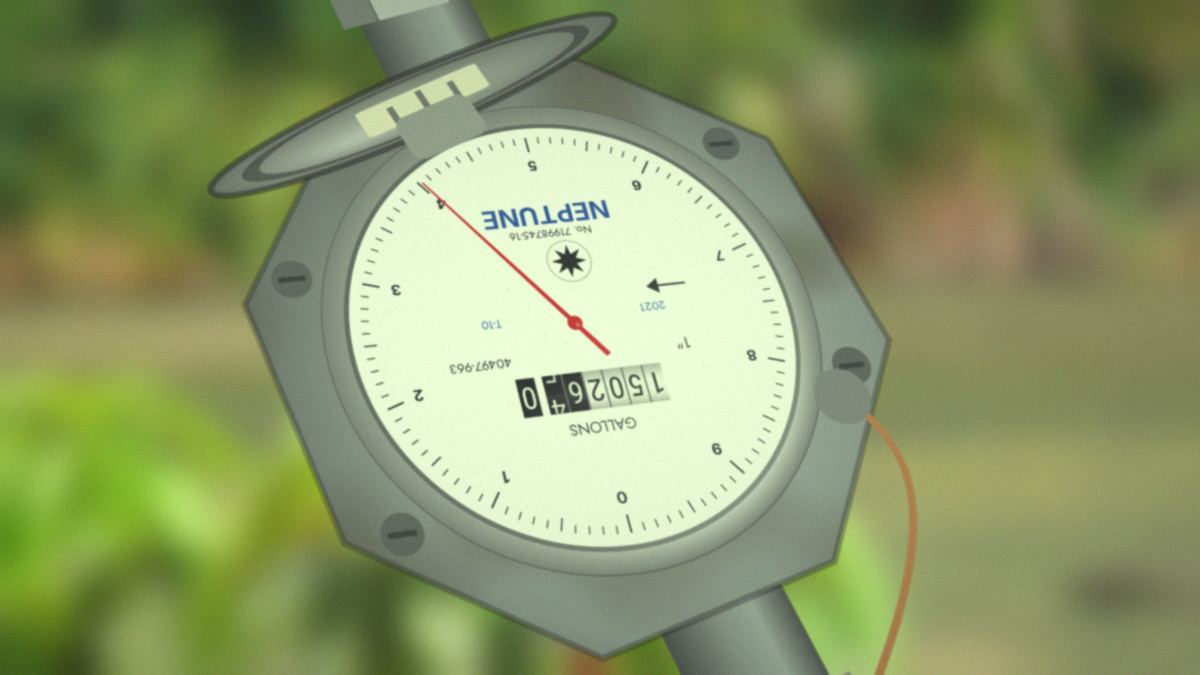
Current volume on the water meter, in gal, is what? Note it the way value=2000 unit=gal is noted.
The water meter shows value=1502644.0 unit=gal
